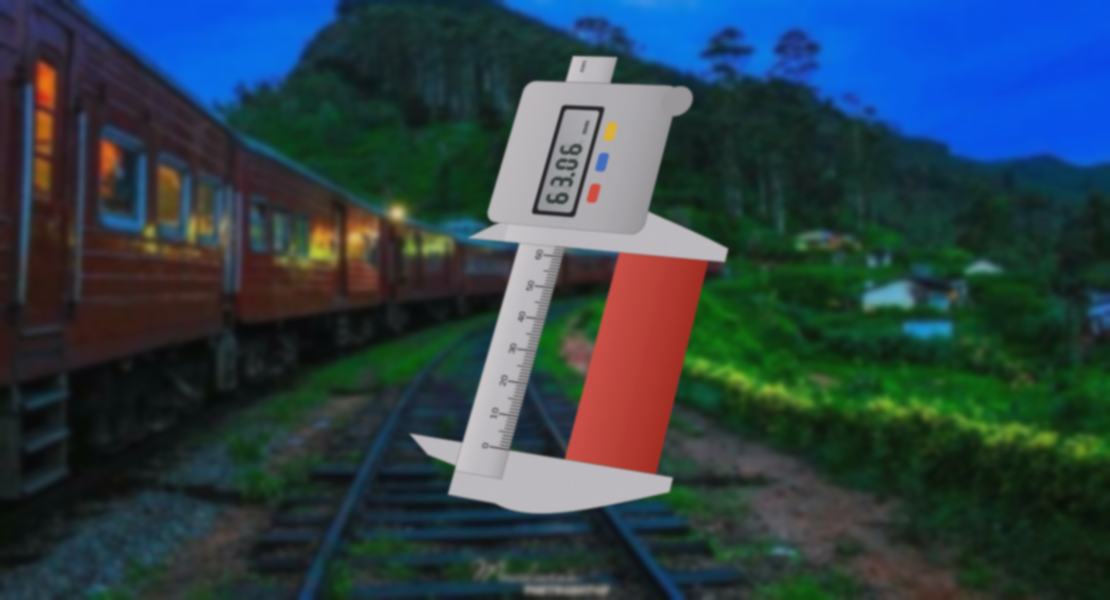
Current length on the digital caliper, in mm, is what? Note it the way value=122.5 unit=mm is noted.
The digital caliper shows value=63.06 unit=mm
